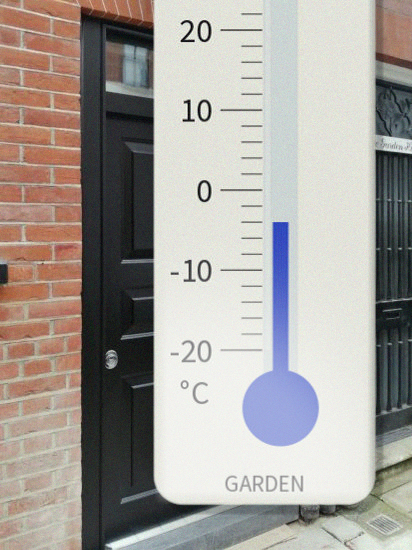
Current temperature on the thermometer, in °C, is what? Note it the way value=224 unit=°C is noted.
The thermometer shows value=-4 unit=°C
